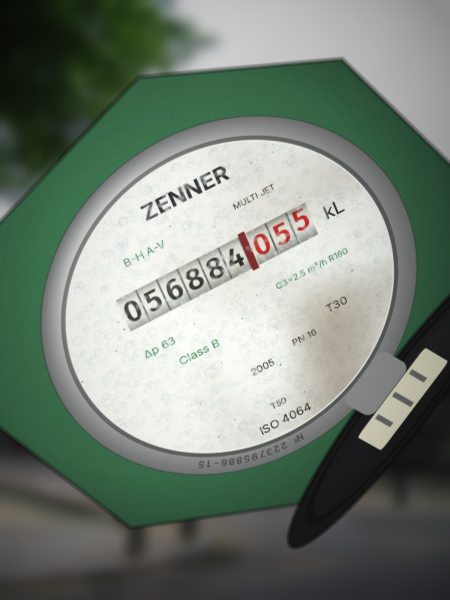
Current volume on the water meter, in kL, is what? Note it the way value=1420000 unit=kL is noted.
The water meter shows value=56884.055 unit=kL
